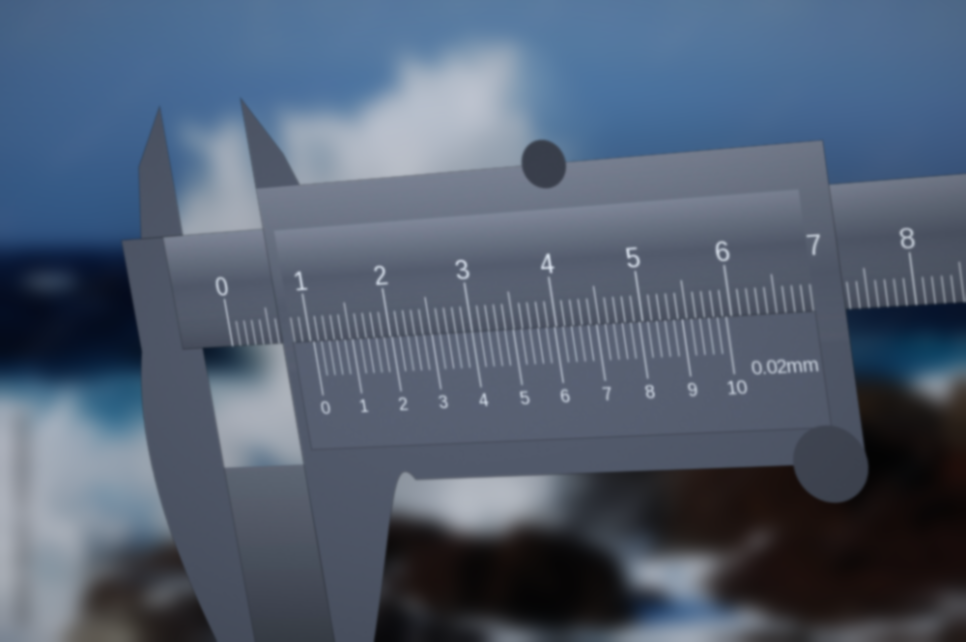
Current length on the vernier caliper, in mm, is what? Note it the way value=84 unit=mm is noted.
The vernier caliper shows value=10.4 unit=mm
